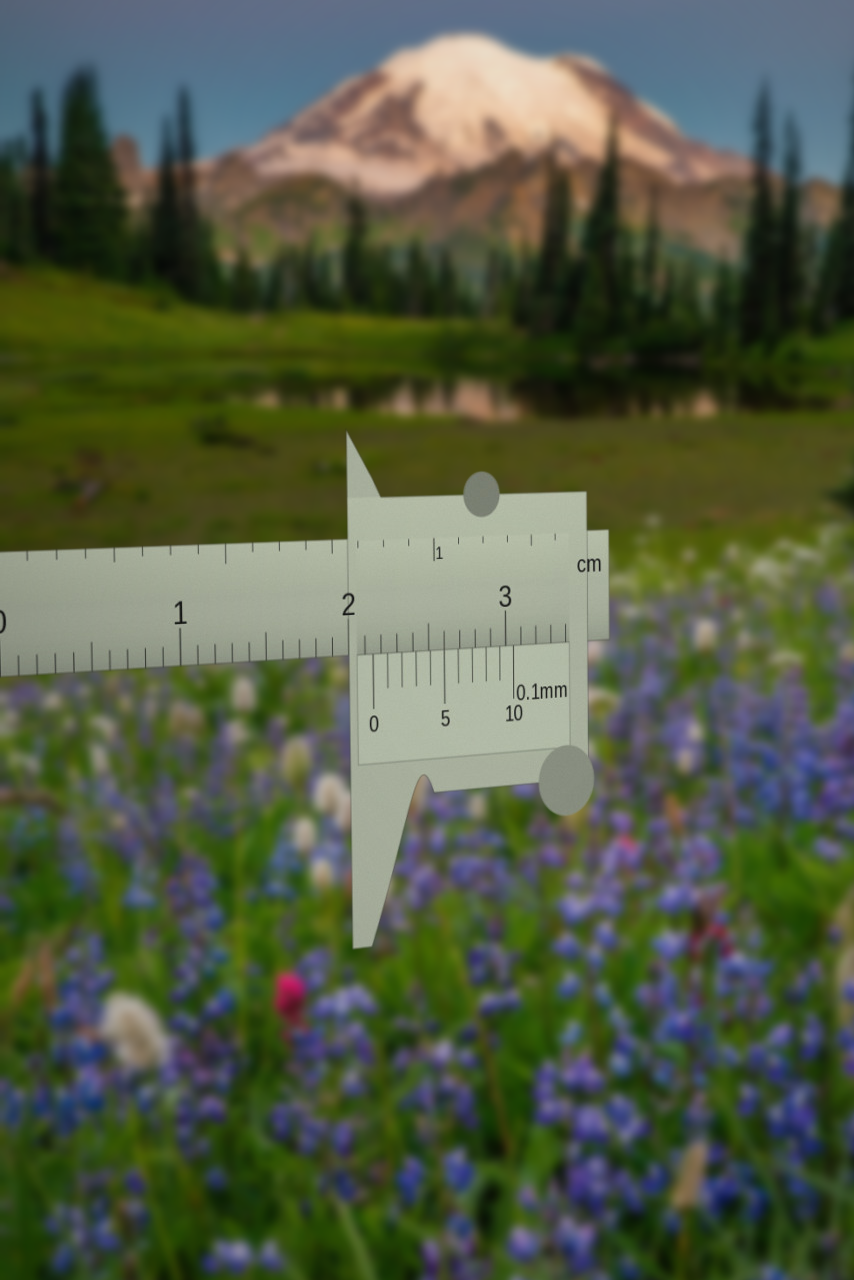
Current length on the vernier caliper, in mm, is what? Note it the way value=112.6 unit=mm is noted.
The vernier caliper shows value=21.5 unit=mm
